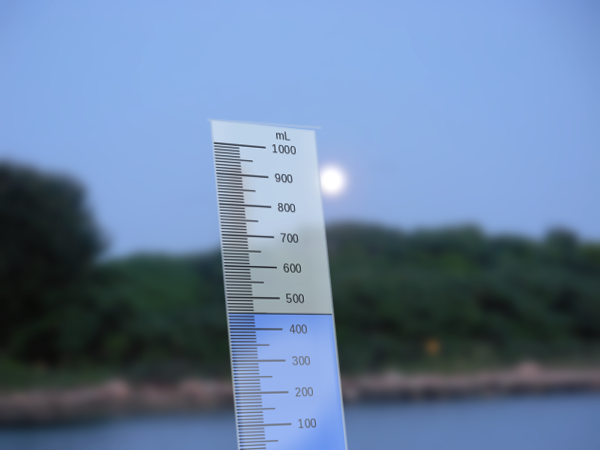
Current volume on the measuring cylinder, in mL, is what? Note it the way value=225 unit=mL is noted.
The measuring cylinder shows value=450 unit=mL
